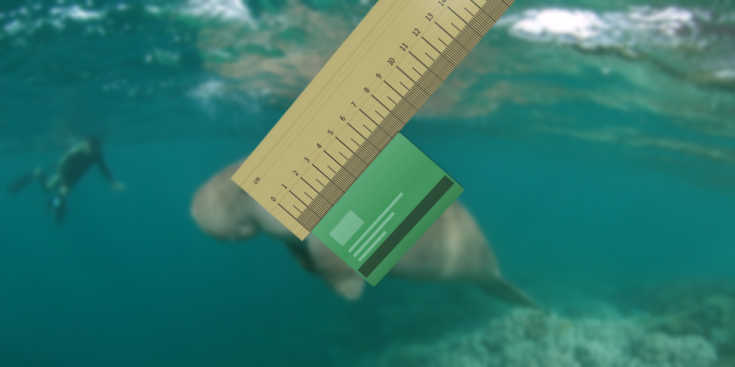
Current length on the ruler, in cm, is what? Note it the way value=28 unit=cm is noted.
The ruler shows value=7.5 unit=cm
